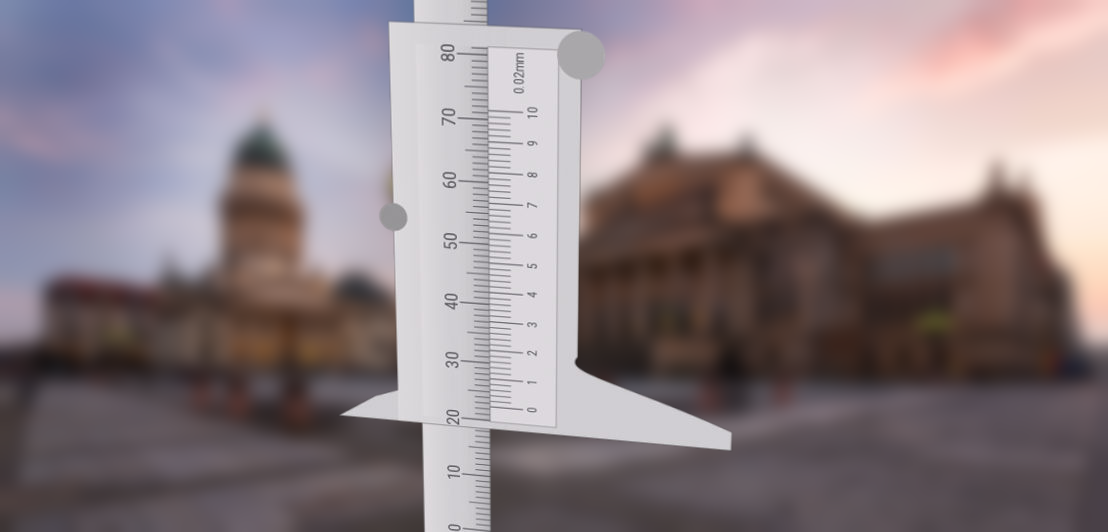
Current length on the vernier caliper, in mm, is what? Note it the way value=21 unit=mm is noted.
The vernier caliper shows value=22.4 unit=mm
